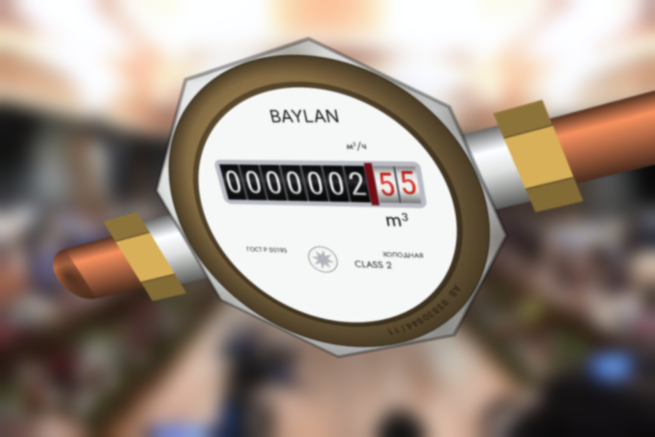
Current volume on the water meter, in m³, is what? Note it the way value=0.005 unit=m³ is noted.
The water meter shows value=2.55 unit=m³
